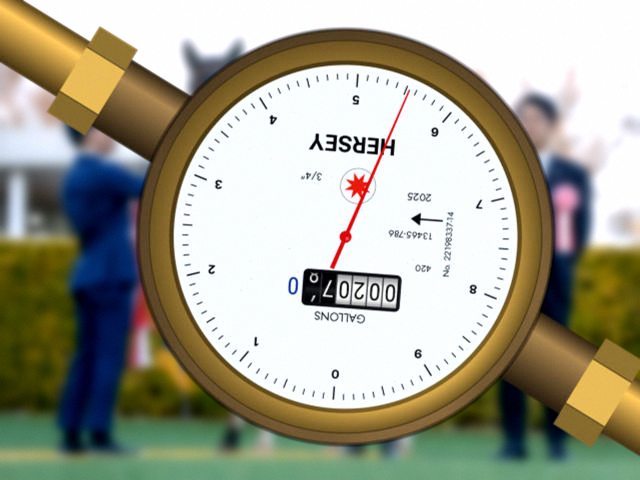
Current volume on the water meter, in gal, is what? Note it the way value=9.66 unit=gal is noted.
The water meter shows value=20775.5 unit=gal
